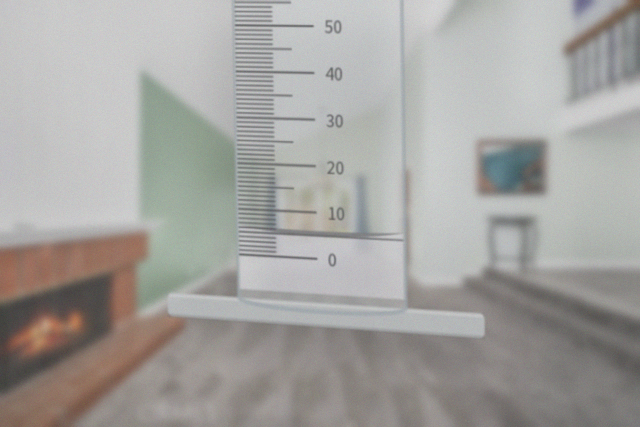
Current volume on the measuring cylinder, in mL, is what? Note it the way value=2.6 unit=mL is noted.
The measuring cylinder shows value=5 unit=mL
